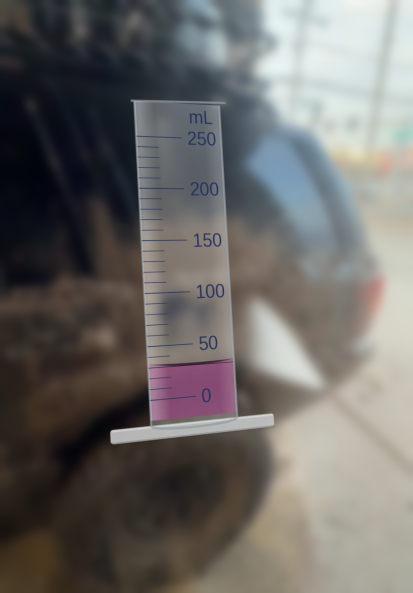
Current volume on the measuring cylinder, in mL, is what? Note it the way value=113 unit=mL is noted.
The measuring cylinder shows value=30 unit=mL
